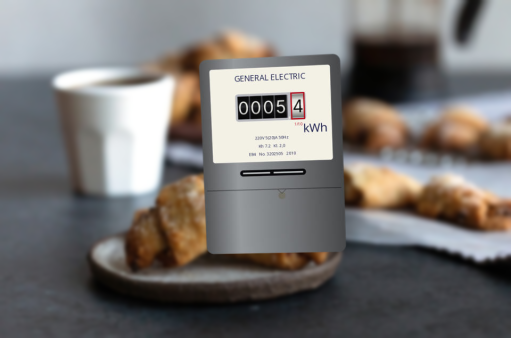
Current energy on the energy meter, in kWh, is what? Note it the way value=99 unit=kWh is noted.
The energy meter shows value=5.4 unit=kWh
